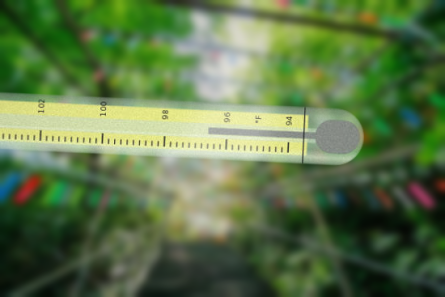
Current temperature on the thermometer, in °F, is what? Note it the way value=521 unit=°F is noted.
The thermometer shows value=96.6 unit=°F
